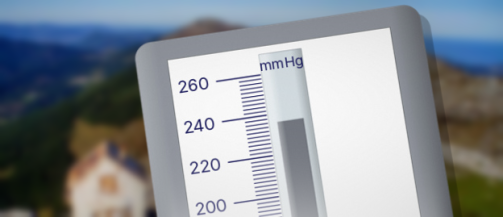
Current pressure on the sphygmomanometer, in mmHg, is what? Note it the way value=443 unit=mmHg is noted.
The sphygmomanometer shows value=236 unit=mmHg
